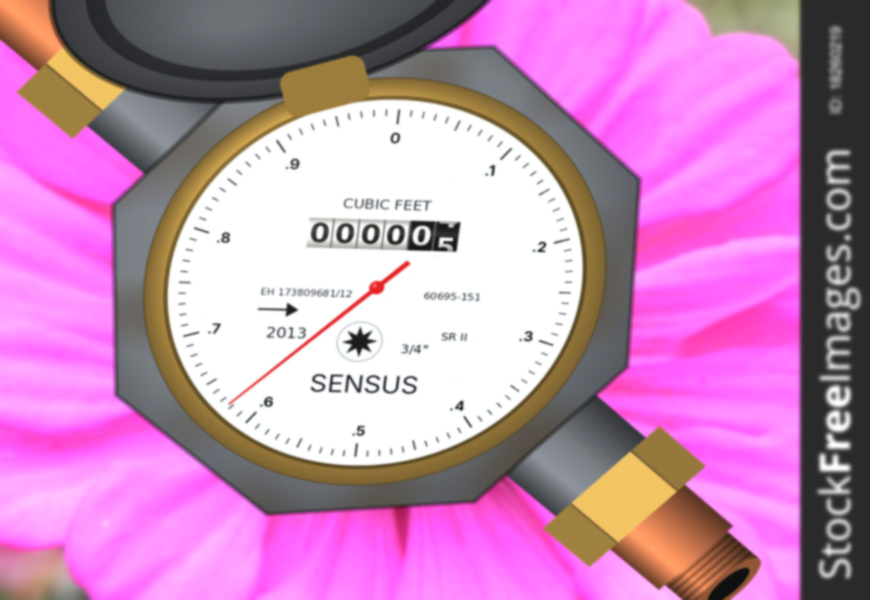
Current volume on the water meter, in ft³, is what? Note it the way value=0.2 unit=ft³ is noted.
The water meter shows value=4.62 unit=ft³
